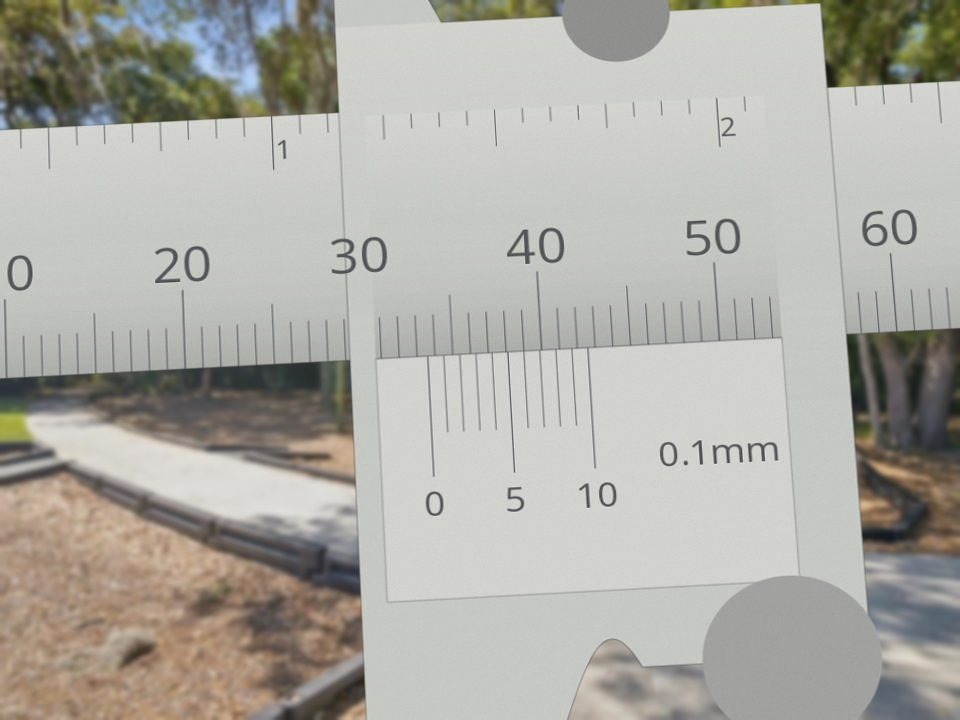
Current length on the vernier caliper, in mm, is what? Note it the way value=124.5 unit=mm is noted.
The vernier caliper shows value=33.6 unit=mm
